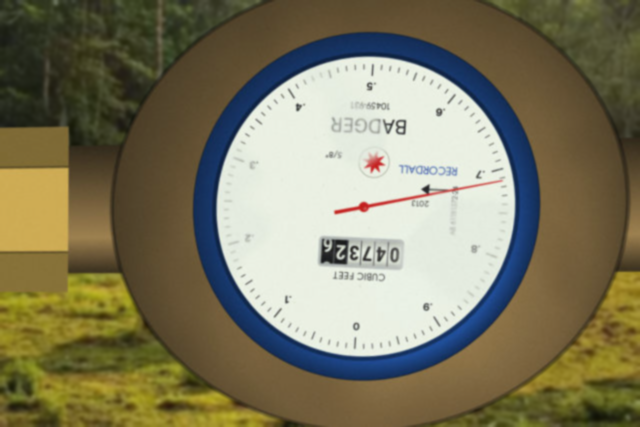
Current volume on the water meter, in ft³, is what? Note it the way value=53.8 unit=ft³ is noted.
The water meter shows value=47325.71 unit=ft³
